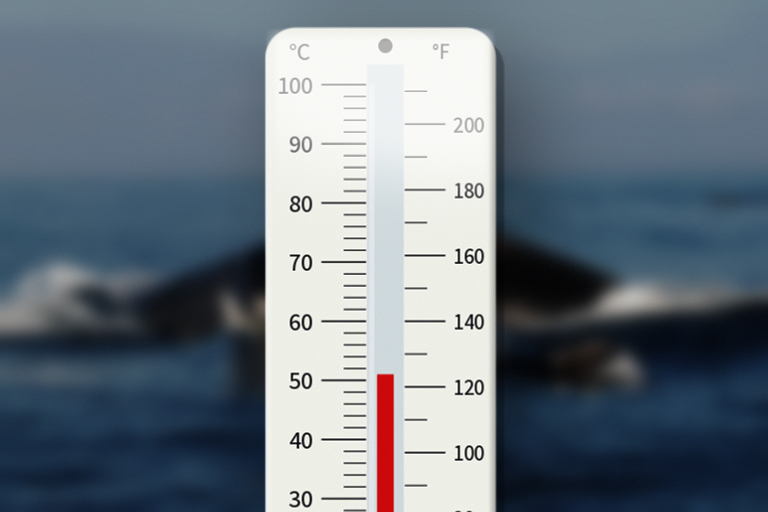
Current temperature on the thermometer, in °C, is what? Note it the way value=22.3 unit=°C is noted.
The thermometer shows value=51 unit=°C
